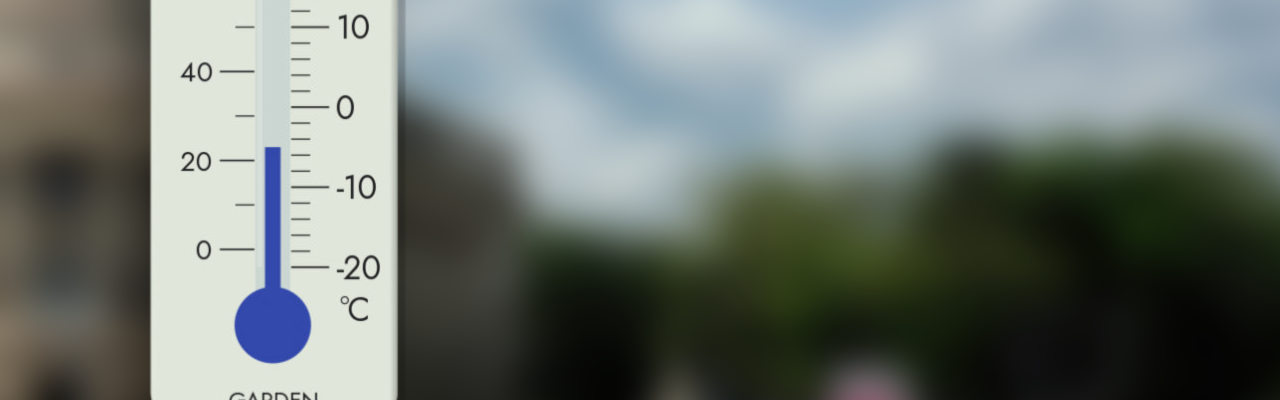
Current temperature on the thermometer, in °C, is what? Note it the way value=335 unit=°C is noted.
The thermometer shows value=-5 unit=°C
